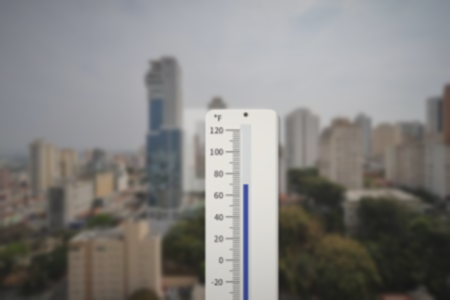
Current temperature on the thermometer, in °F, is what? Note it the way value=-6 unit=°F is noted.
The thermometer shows value=70 unit=°F
